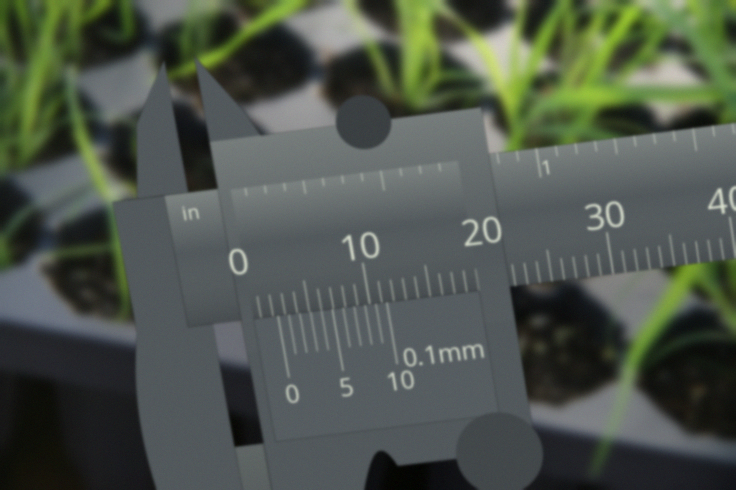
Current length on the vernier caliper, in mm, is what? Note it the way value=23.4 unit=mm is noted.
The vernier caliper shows value=2.4 unit=mm
